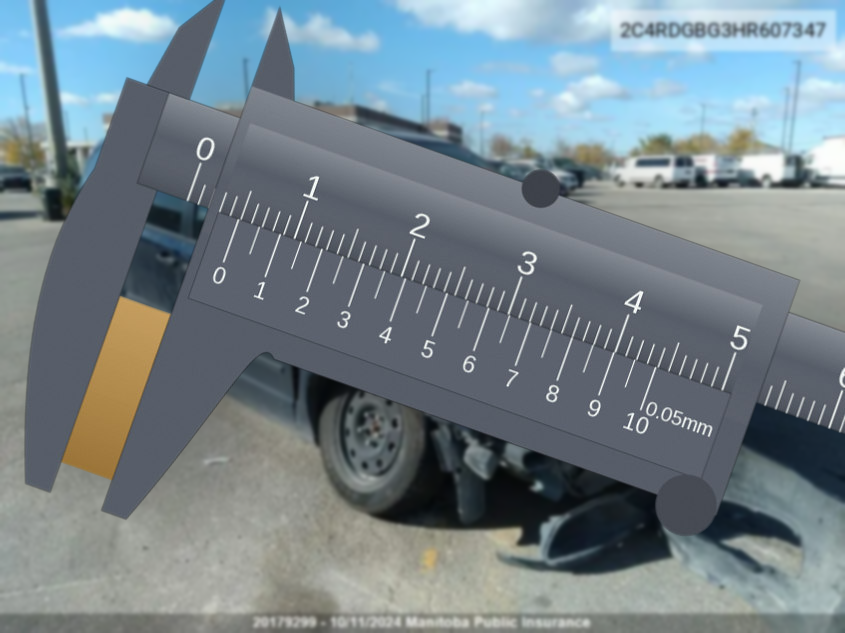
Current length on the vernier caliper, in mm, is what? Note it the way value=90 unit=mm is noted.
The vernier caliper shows value=4.8 unit=mm
